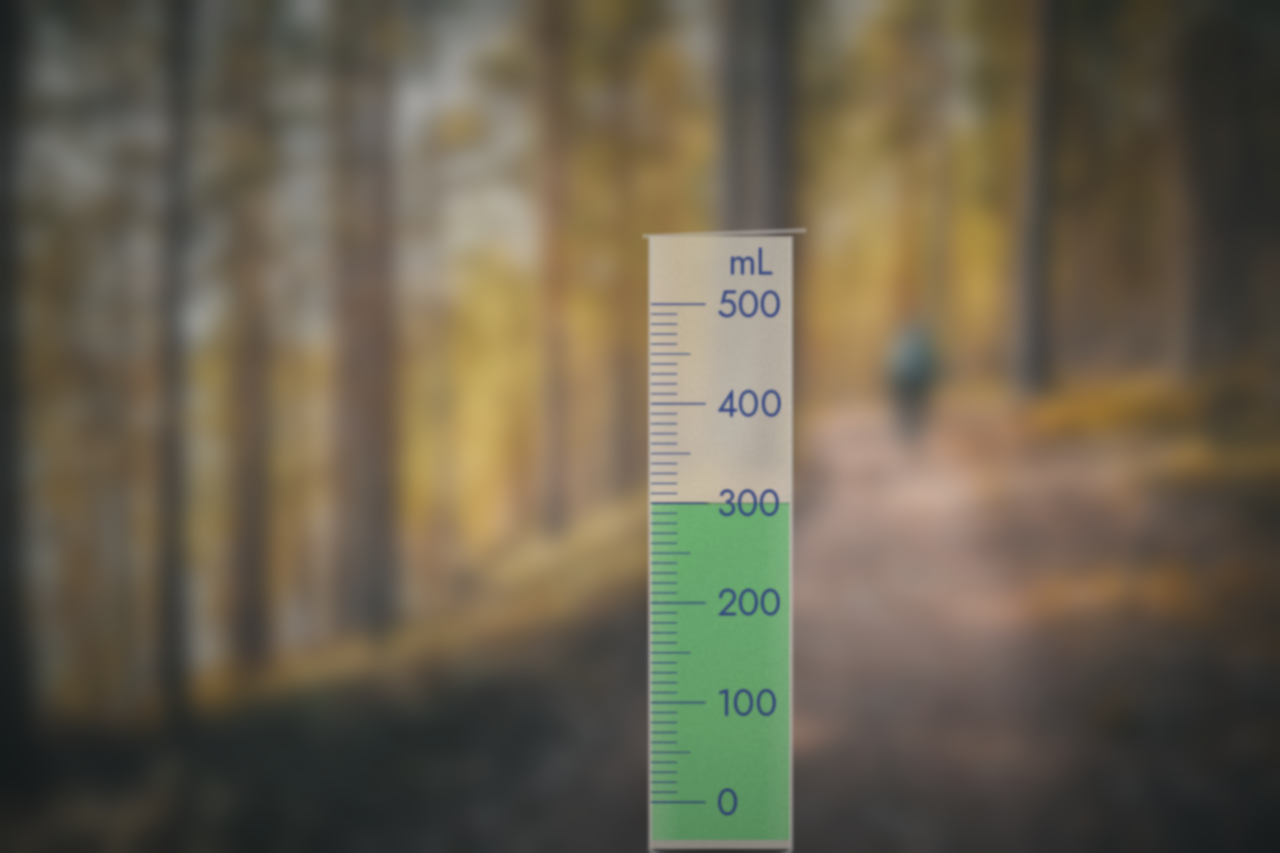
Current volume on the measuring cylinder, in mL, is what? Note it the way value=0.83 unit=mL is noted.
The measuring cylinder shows value=300 unit=mL
